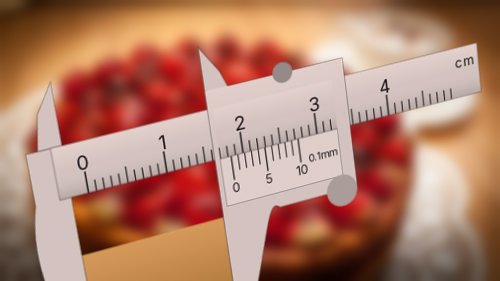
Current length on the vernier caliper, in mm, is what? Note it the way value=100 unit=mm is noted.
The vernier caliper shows value=18.4 unit=mm
